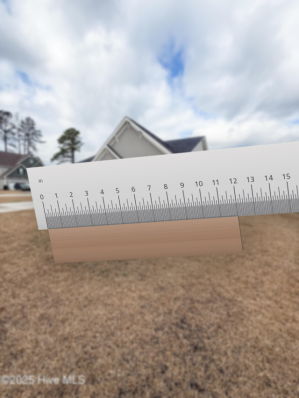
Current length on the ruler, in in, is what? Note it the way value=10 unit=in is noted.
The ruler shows value=12 unit=in
